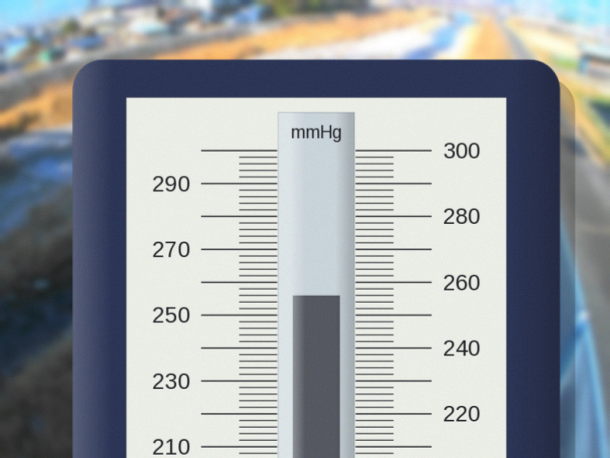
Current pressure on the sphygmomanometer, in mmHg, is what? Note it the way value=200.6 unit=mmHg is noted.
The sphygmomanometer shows value=256 unit=mmHg
